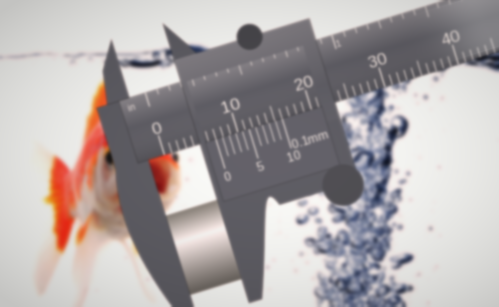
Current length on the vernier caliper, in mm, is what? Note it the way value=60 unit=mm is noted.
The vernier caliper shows value=7.0 unit=mm
